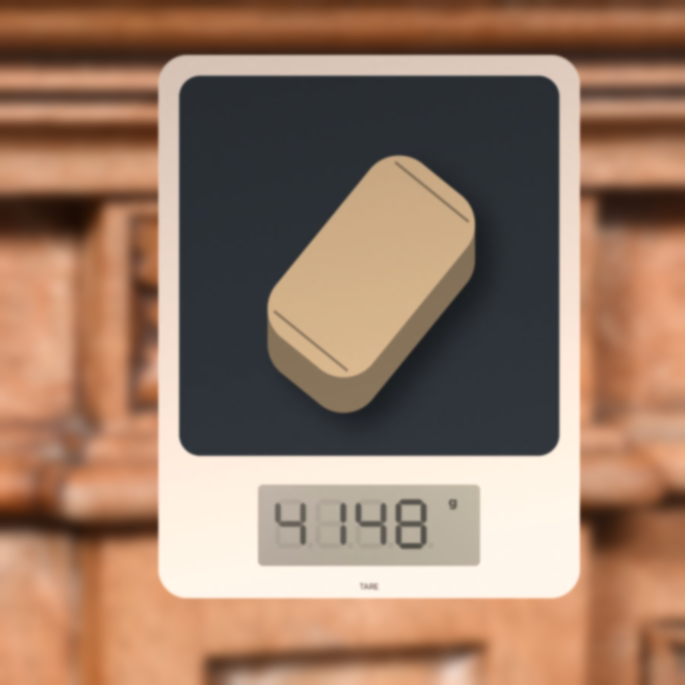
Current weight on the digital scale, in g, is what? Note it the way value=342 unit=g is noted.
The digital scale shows value=4148 unit=g
